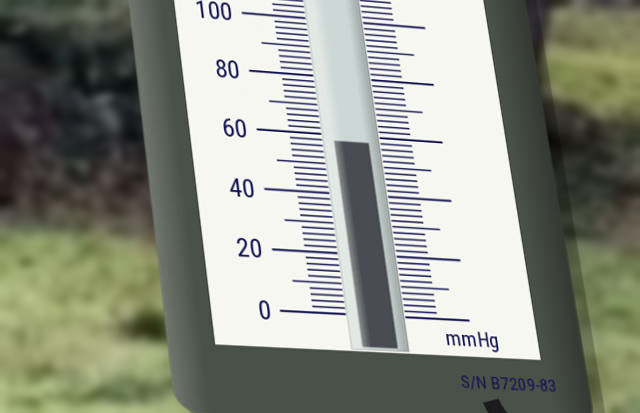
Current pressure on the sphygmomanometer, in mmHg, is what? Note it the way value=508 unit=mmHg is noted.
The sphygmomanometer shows value=58 unit=mmHg
